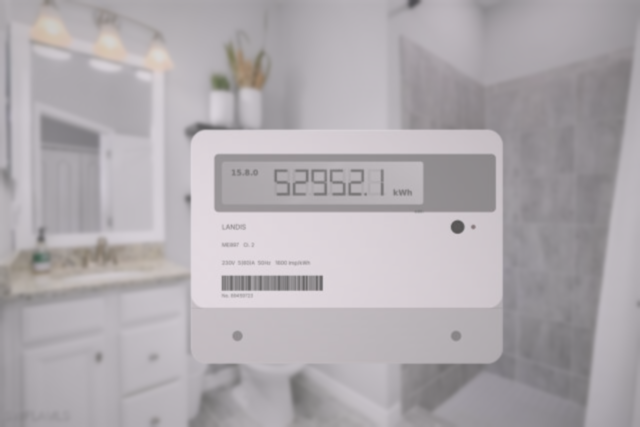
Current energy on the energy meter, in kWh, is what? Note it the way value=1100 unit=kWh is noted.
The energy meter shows value=52952.1 unit=kWh
